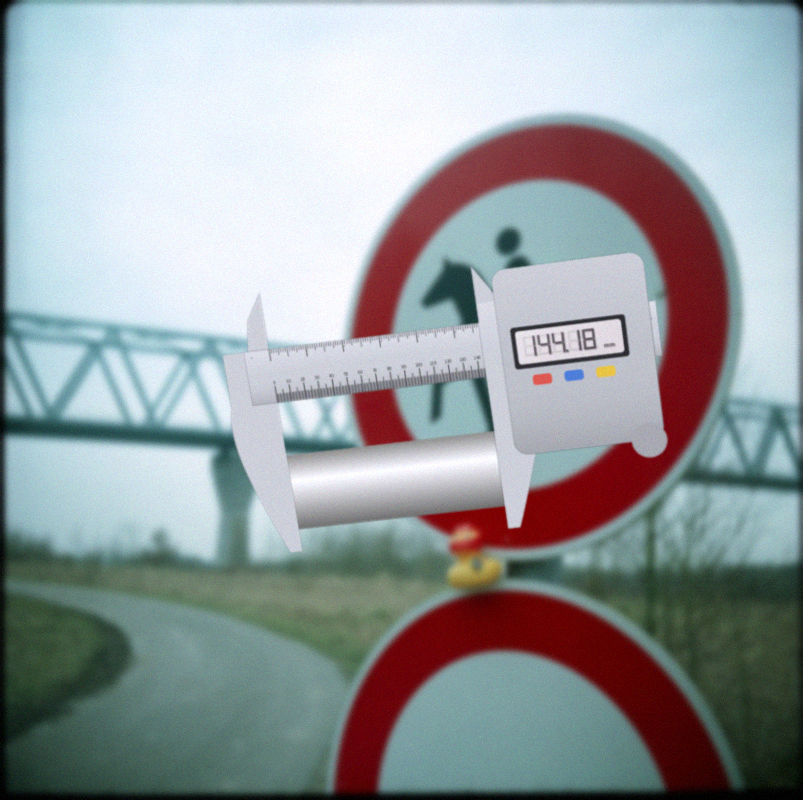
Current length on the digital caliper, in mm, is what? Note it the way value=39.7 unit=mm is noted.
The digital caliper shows value=144.18 unit=mm
